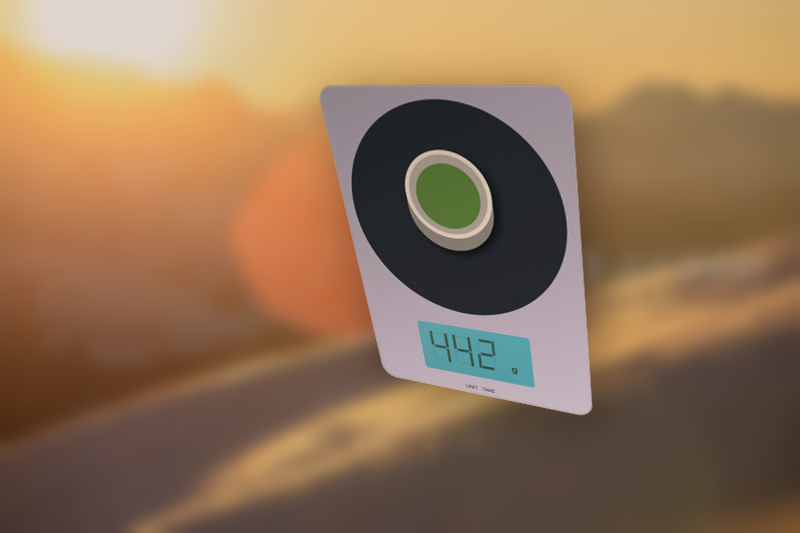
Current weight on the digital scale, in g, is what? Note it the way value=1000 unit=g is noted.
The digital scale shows value=442 unit=g
